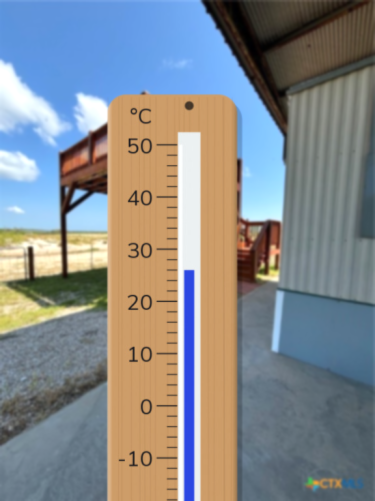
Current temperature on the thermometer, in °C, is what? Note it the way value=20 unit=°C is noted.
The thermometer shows value=26 unit=°C
